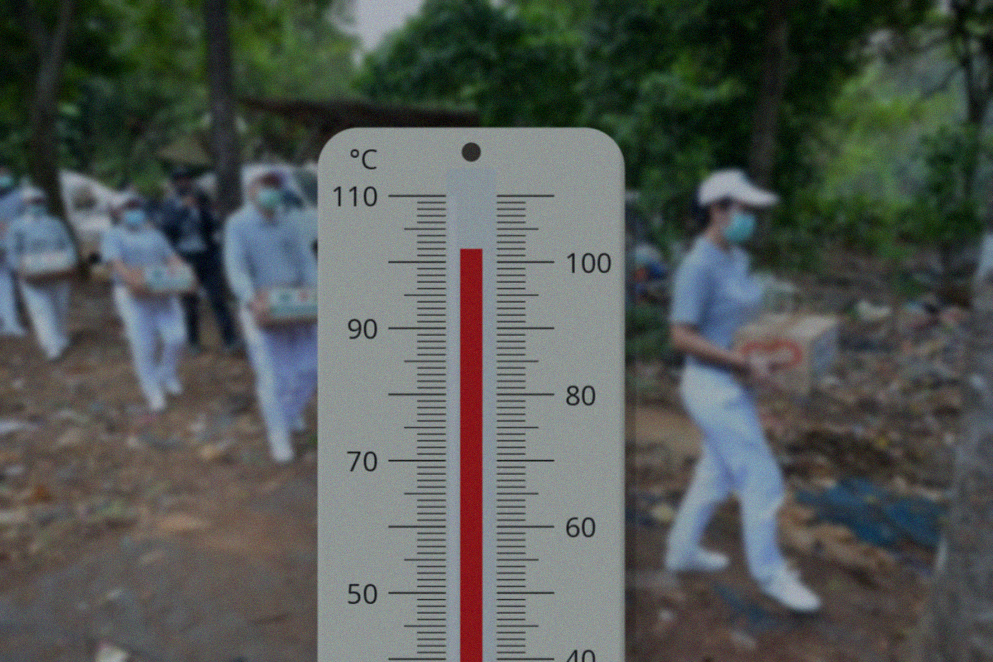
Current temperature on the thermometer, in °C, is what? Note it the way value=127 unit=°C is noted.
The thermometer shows value=102 unit=°C
